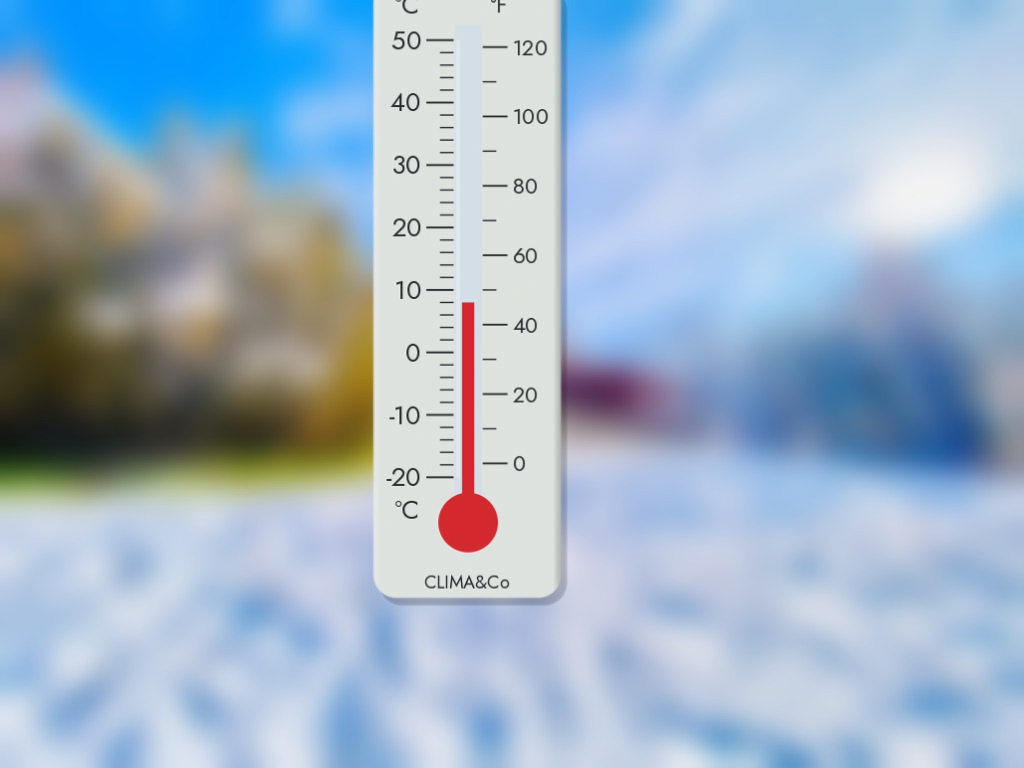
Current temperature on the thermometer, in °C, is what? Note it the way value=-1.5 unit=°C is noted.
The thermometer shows value=8 unit=°C
